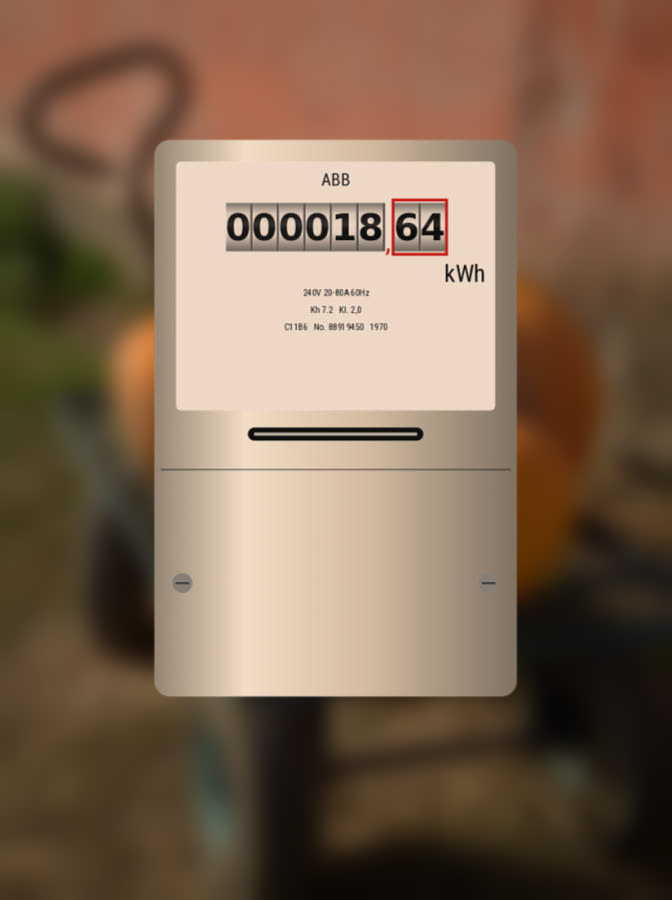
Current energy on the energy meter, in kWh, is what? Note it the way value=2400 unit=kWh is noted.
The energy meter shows value=18.64 unit=kWh
